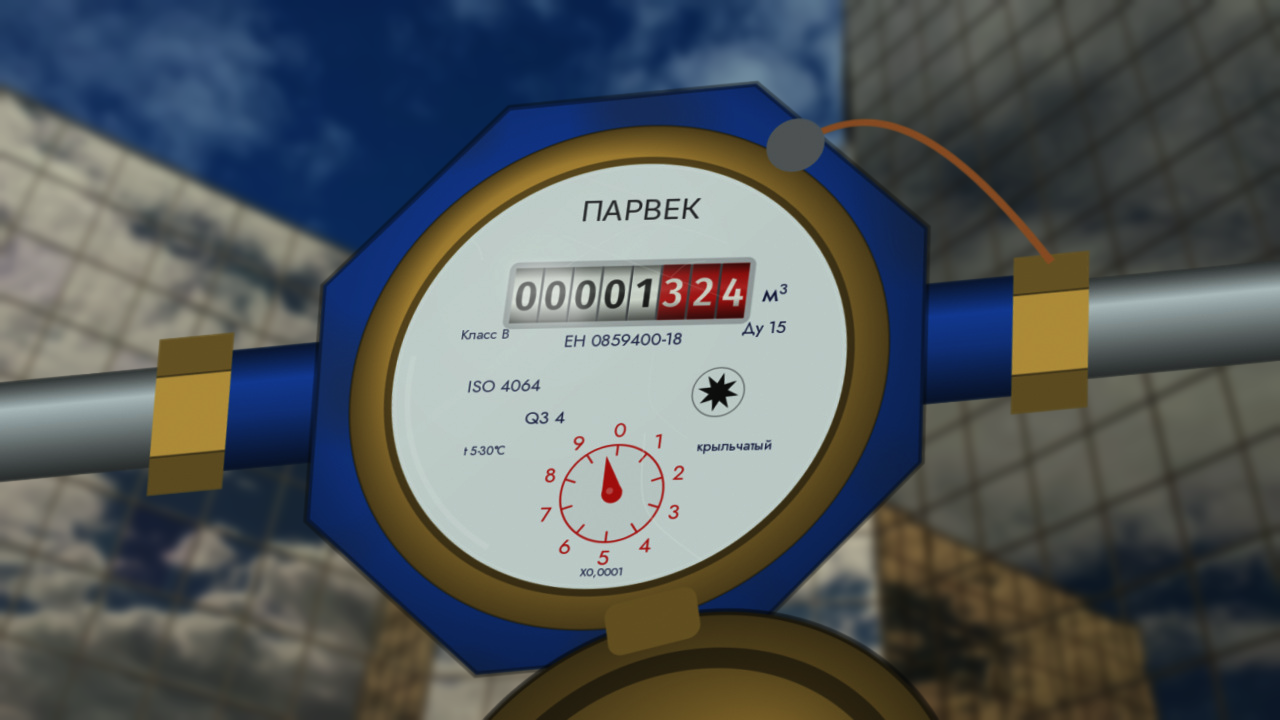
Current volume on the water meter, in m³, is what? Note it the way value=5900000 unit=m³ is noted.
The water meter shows value=1.3239 unit=m³
